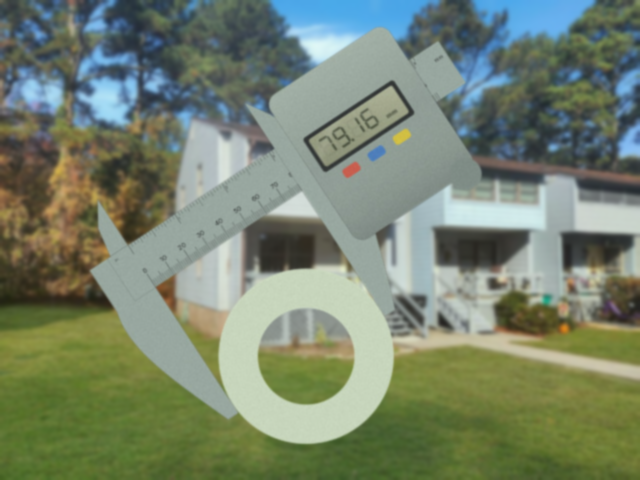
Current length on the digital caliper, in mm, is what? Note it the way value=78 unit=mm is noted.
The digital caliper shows value=79.16 unit=mm
